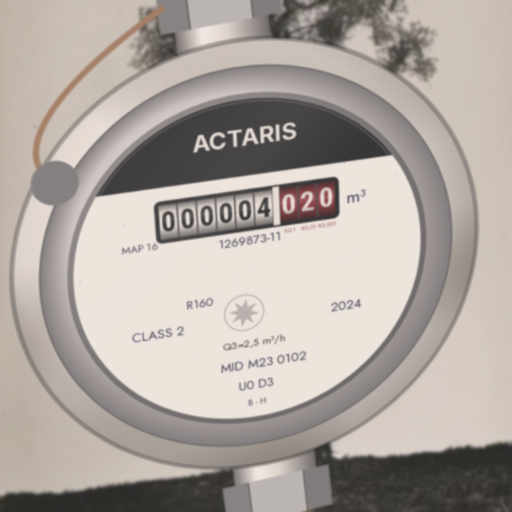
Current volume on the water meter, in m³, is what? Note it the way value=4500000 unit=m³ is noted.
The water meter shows value=4.020 unit=m³
